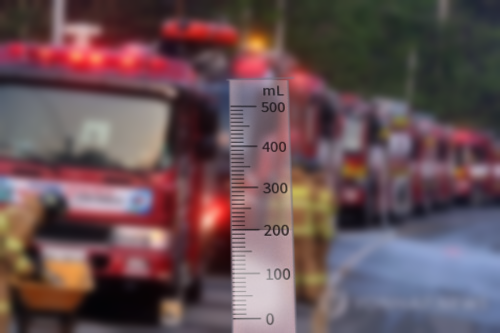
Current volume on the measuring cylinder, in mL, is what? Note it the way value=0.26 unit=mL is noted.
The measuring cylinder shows value=200 unit=mL
